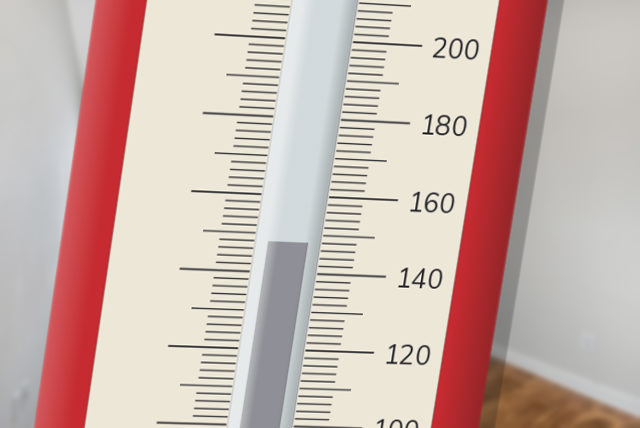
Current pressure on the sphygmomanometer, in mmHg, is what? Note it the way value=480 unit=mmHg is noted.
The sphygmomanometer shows value=148 unit=mmHg
